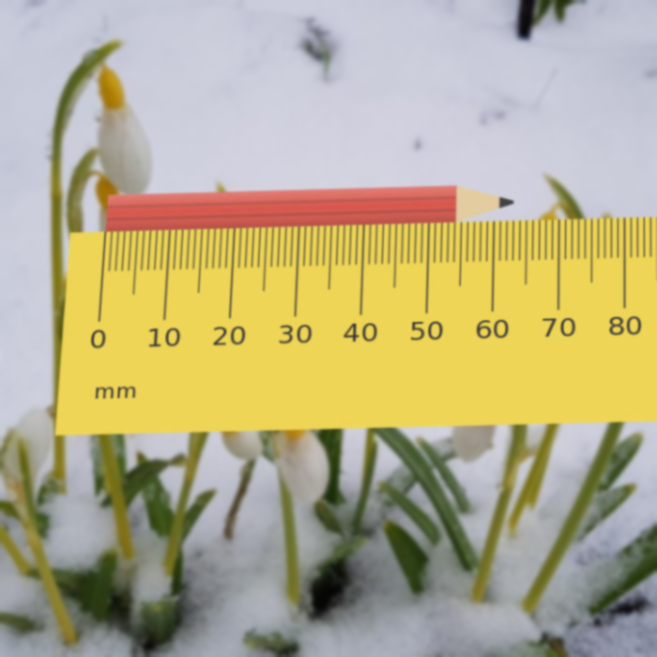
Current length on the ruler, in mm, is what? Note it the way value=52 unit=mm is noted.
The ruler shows value=63 unit=mm
